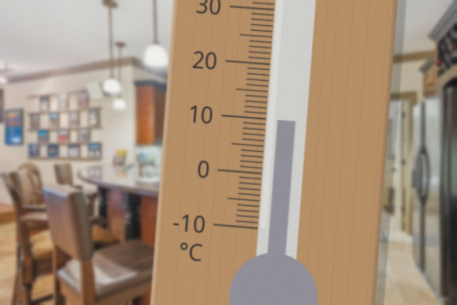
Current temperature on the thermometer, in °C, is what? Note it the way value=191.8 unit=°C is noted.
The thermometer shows value=10 unit=°C
